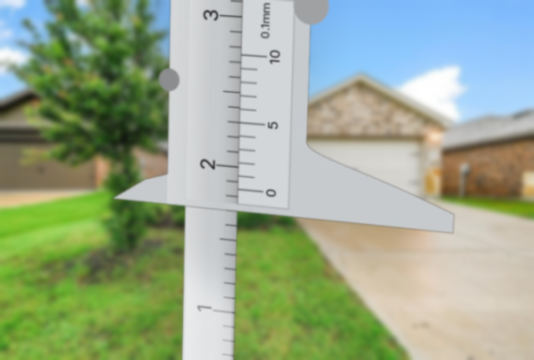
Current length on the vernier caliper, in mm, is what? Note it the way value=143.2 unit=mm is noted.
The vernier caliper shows value=18.5 unit=mm
